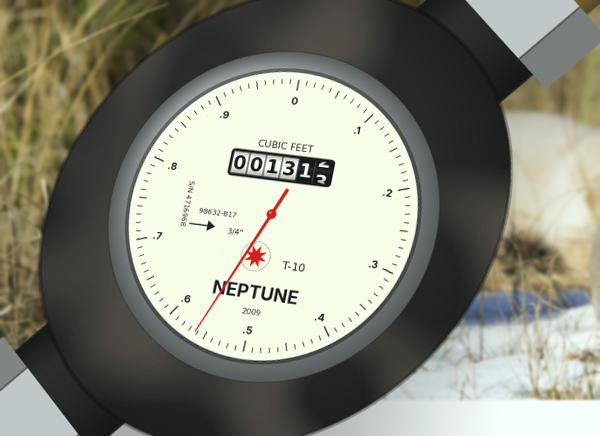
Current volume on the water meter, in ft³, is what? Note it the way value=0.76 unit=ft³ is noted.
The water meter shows value=1312.56 unit=ft³
